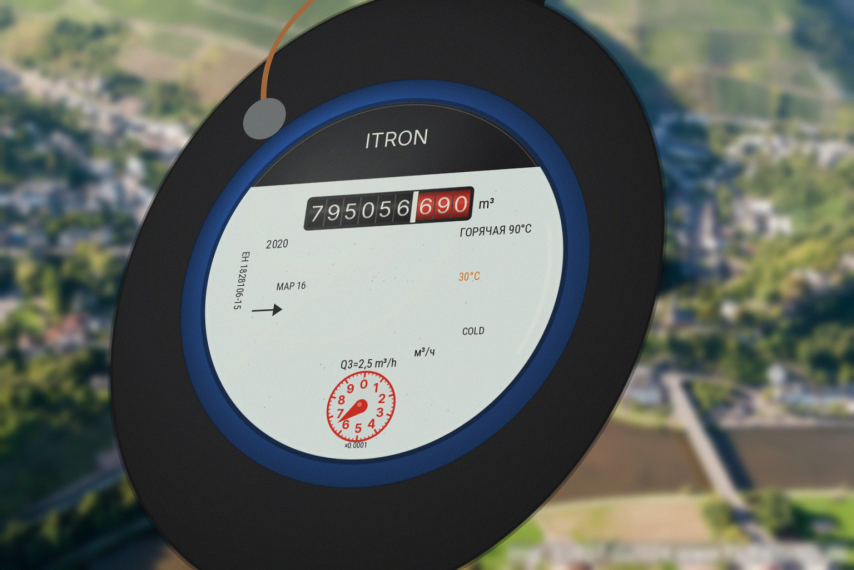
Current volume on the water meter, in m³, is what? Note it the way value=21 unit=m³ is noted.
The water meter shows value=795056.6906 unit=m³
